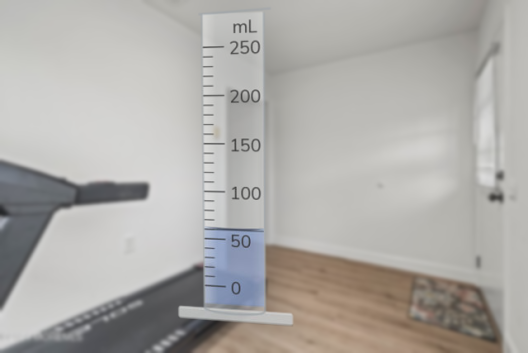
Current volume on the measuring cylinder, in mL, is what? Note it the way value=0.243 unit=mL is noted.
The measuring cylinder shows value=60 unit=mL
